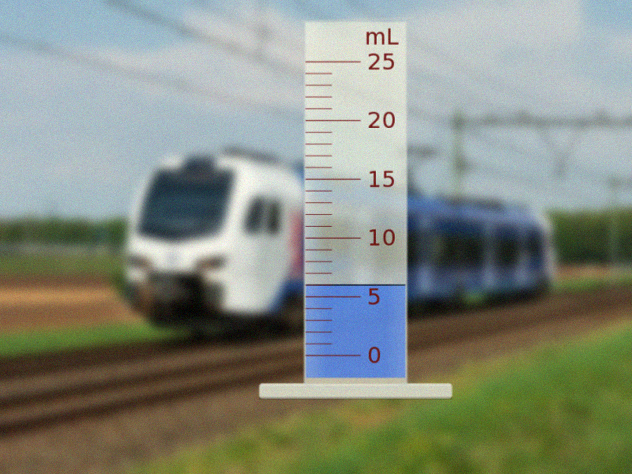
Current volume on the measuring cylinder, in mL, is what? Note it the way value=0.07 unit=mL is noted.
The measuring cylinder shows value=6 unit=mL
